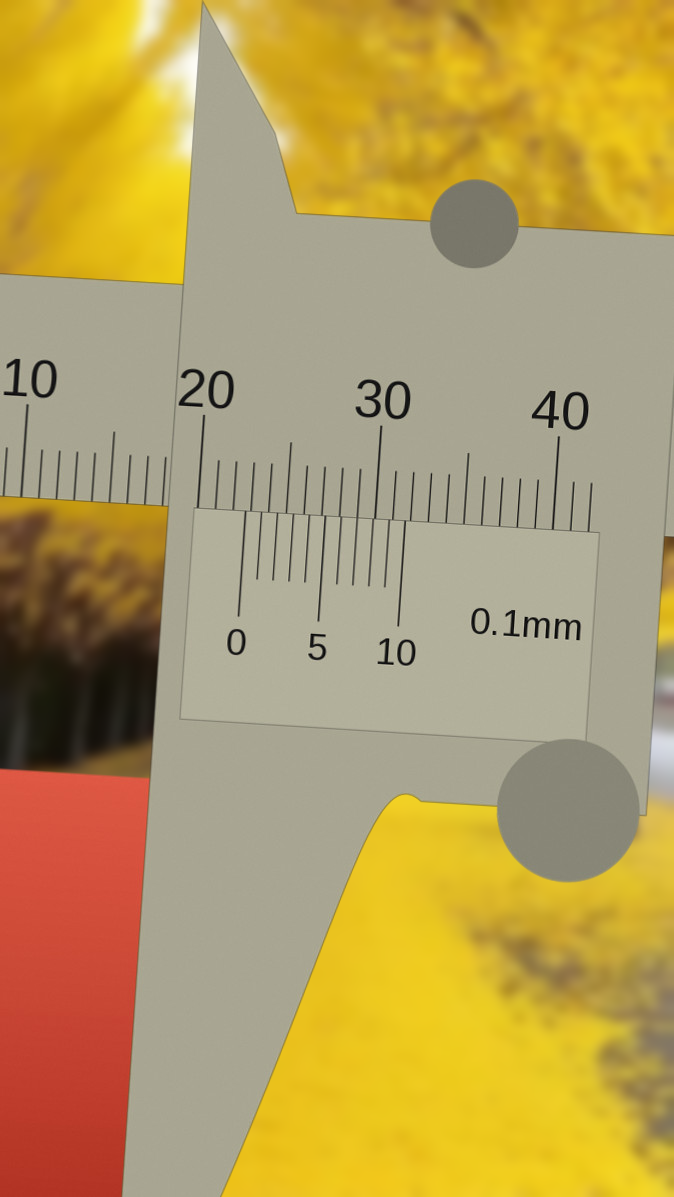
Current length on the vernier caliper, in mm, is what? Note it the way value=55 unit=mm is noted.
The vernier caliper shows value=22.7 unit=mm
